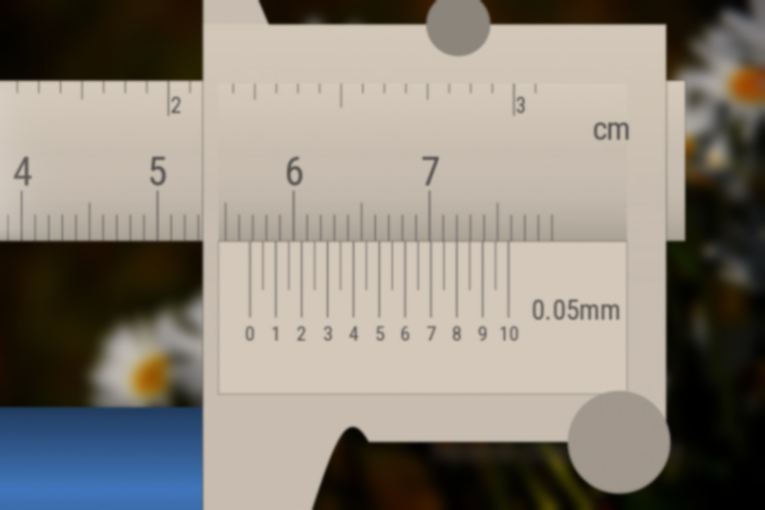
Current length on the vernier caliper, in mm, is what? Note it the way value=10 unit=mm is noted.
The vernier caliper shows value=56.8 unit=mm
